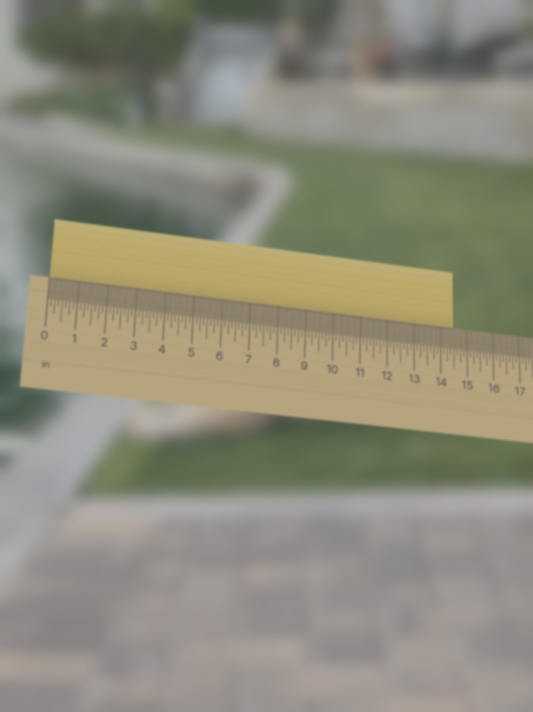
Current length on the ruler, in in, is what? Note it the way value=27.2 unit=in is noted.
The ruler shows value=14.5 unit=in
